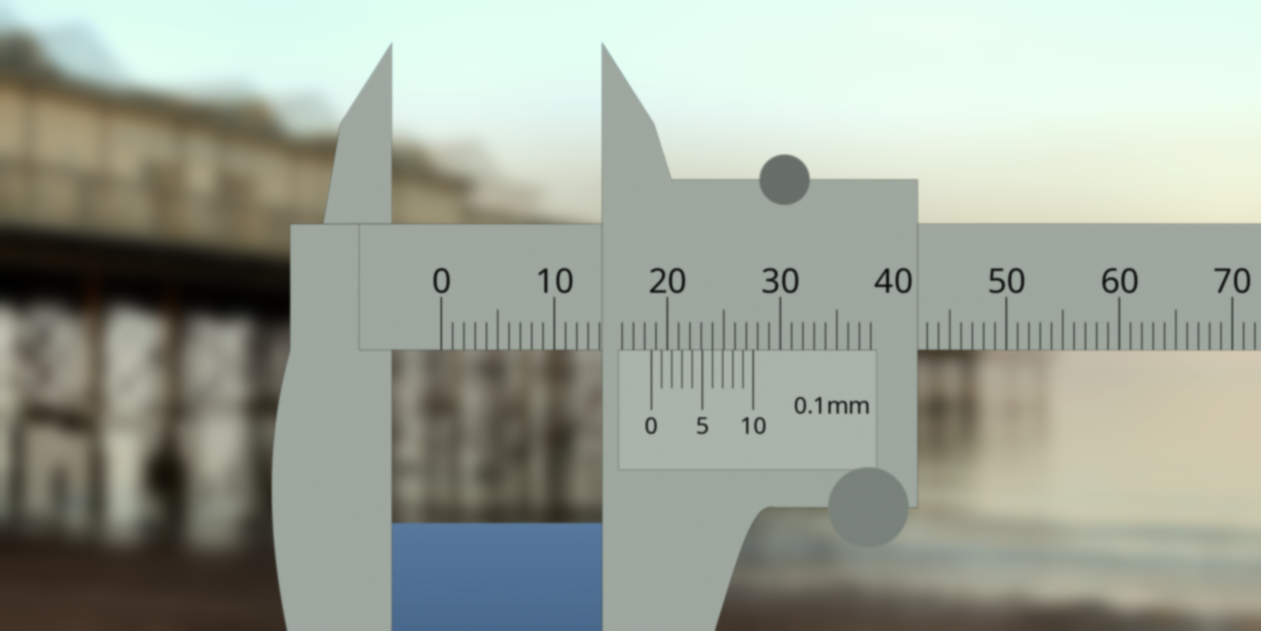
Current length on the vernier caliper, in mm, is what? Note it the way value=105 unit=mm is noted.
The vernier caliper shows value=18.6 unit=mm
